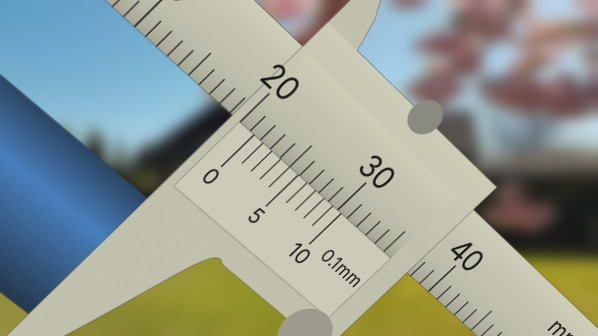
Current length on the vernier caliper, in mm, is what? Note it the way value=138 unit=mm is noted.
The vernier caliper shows value=21.4 unit=mm
